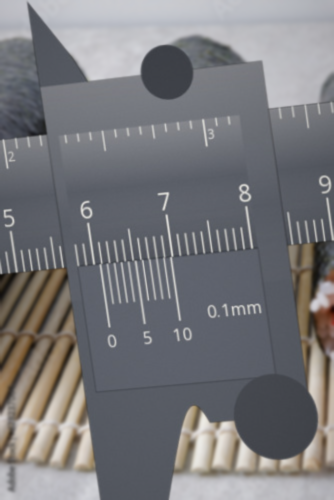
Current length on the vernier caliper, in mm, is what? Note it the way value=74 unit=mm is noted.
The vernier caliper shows value=60.8 unit=mm
